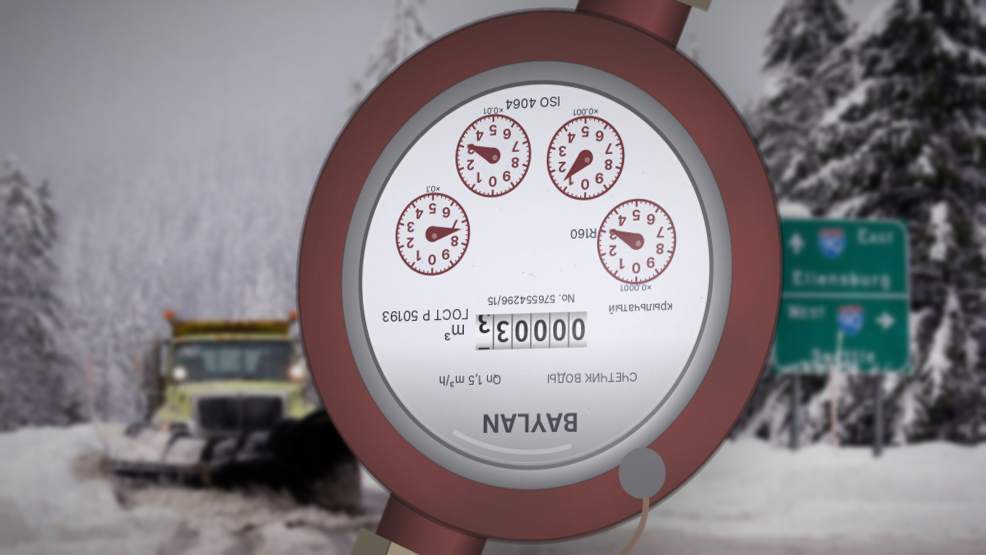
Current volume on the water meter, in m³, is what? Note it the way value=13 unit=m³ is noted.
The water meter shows value=32.7313 unit=m³
